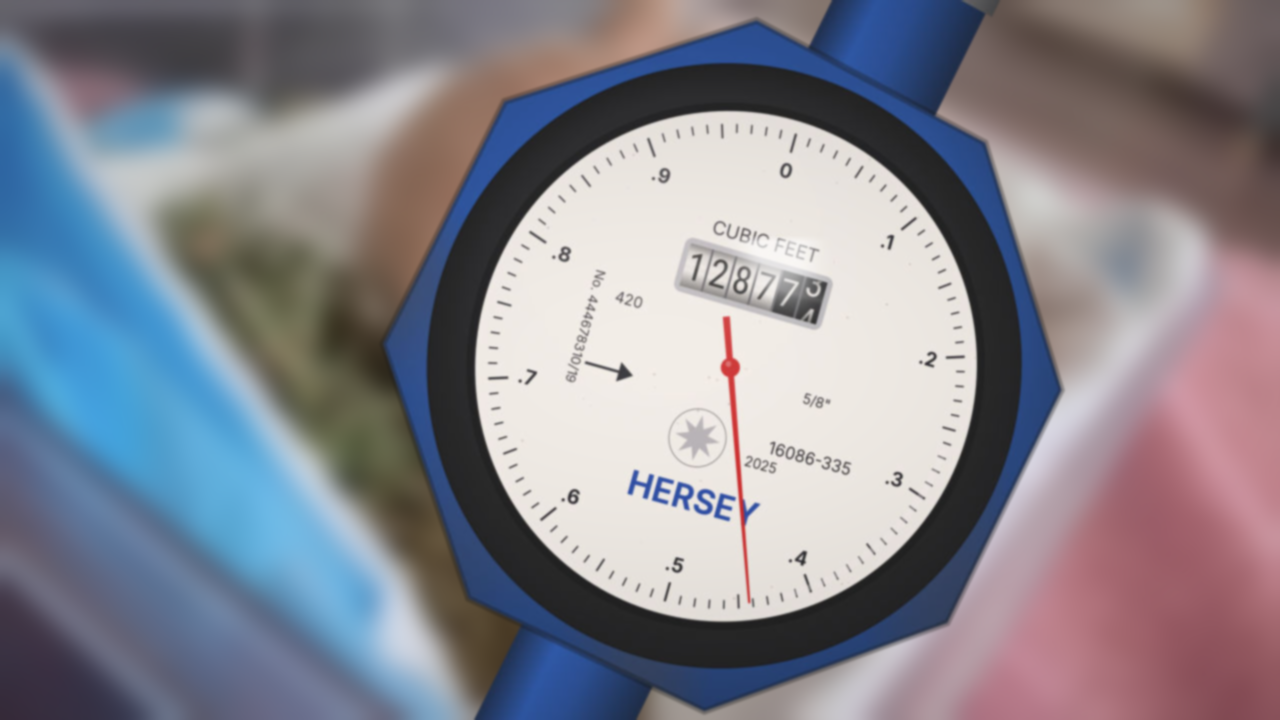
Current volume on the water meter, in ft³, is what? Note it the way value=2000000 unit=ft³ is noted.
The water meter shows value=128773.44 unit=ft³
